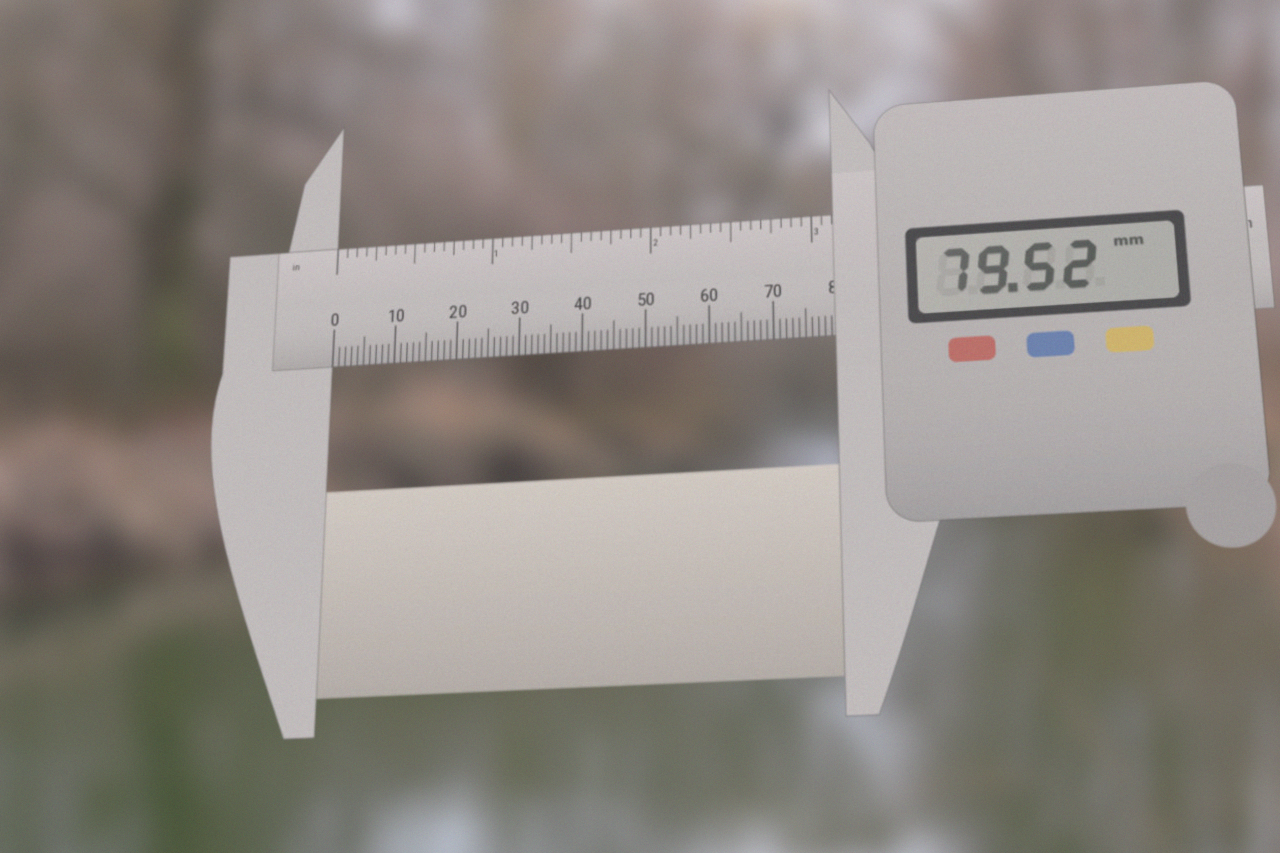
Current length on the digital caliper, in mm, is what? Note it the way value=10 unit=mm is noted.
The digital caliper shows value=79.52 unit=mm
